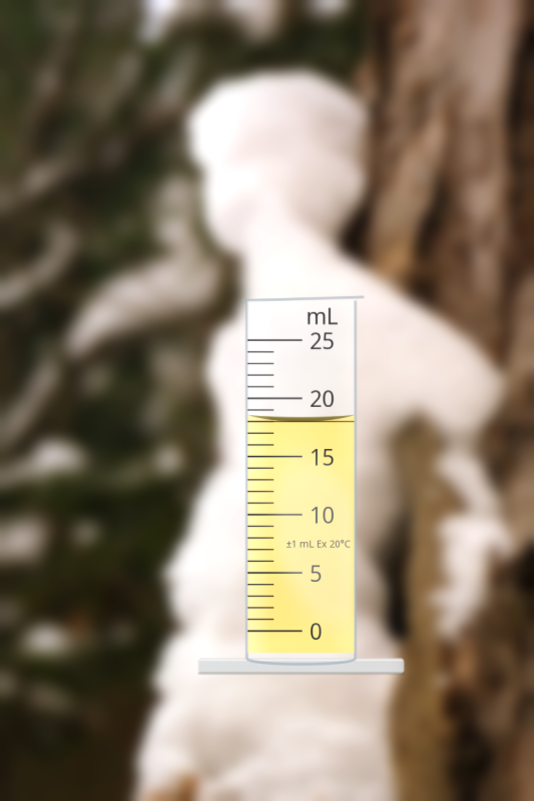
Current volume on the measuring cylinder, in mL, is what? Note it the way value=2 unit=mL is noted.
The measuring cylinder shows value=18 unit=mL
